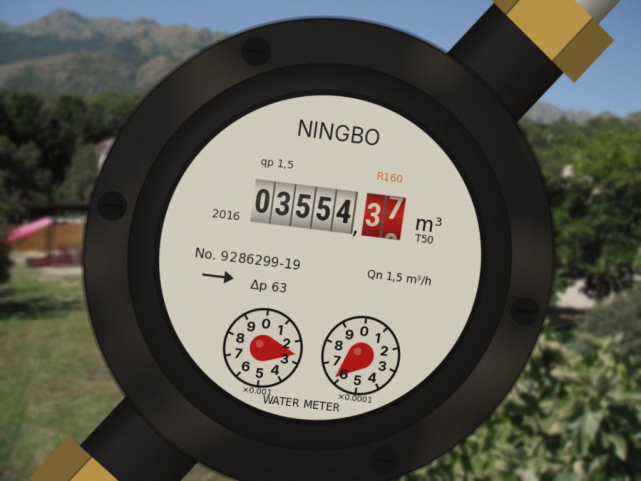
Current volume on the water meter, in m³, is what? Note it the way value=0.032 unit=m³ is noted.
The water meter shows value=3554.3726 unit=m³
